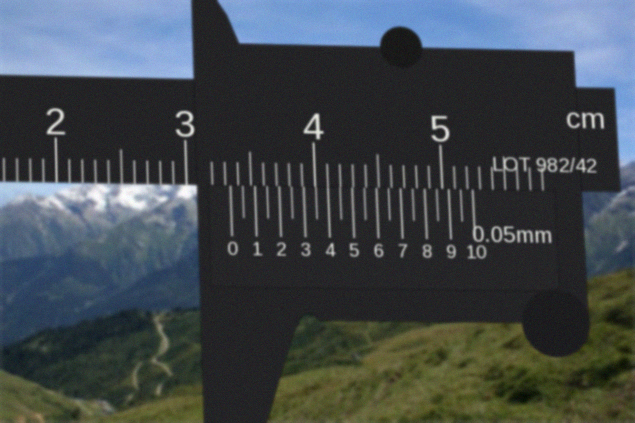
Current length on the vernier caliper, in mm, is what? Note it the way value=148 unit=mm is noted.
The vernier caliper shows value=33.4 unit=mm
